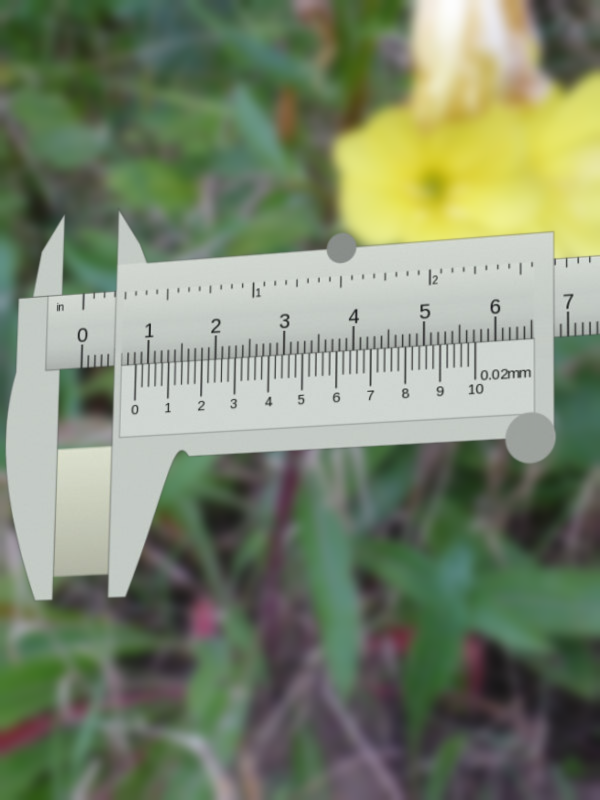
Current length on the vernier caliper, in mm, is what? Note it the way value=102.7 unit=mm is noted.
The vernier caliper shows value=8.2 unit=mm
